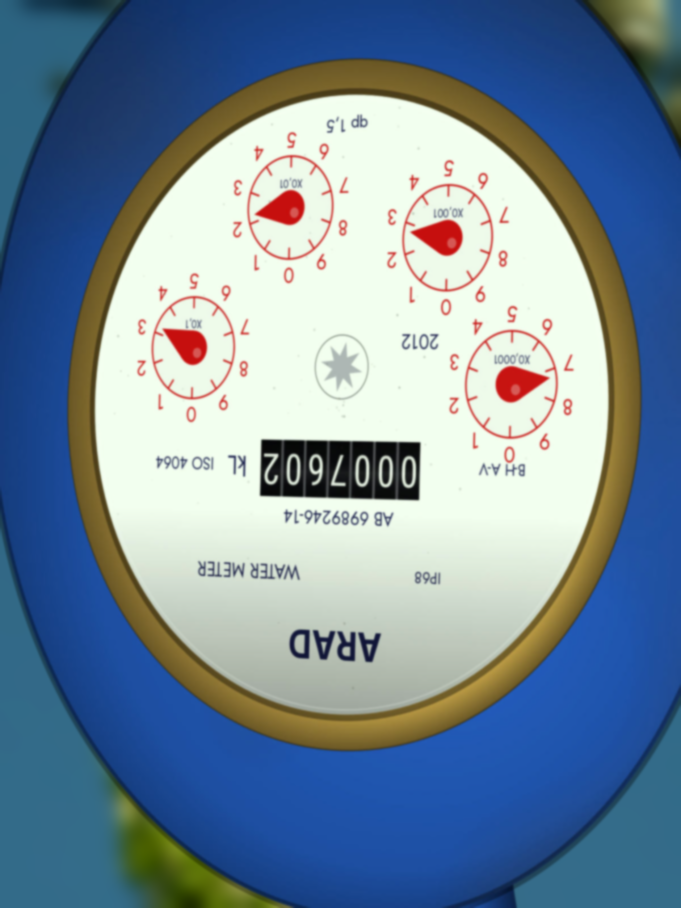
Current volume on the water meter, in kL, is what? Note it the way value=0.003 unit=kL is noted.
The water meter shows value=7602.3227 unit=kL
